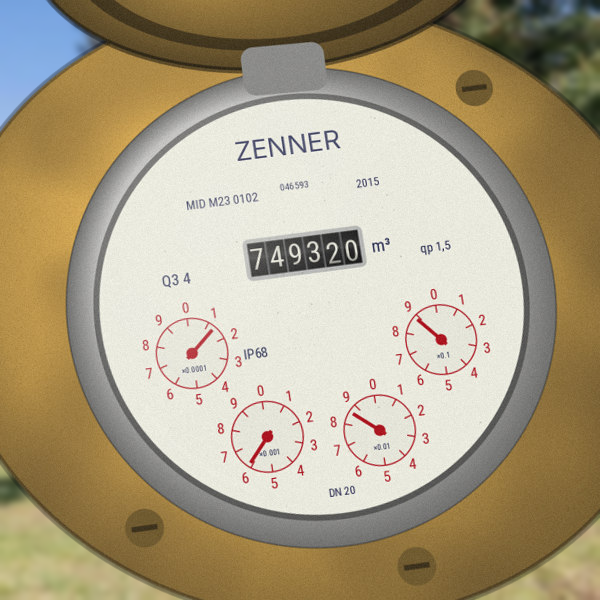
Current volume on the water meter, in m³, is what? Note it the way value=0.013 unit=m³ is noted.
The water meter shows value=749319.8861 unit=m³
